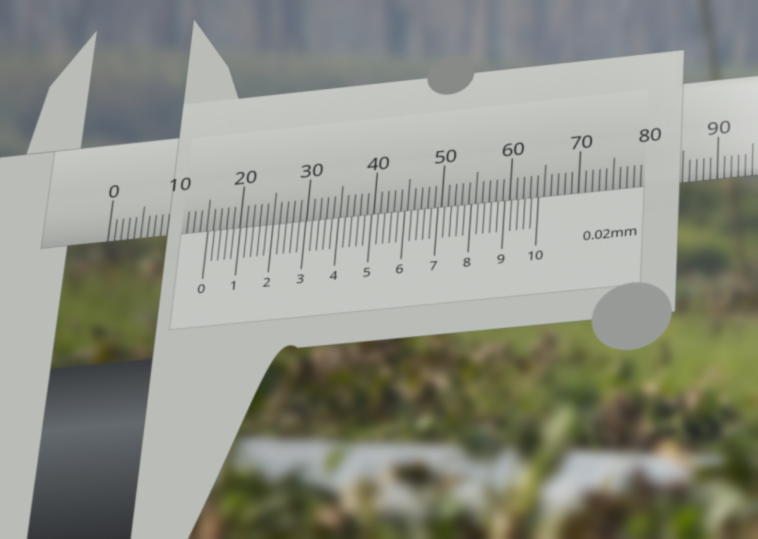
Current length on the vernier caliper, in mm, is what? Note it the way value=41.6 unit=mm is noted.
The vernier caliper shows value=15.2 unit=mm
